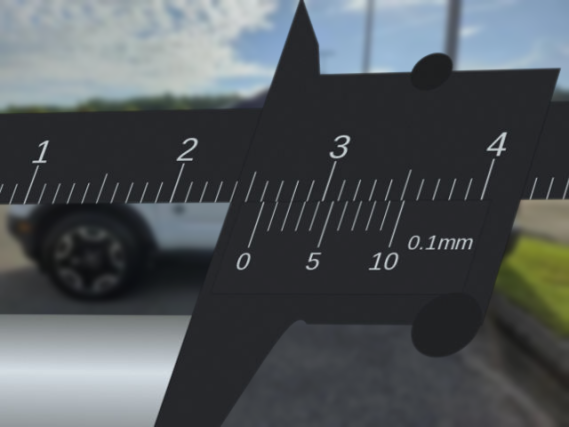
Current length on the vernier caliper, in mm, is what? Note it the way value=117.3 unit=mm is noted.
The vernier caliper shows value=26.2 unit=mm
